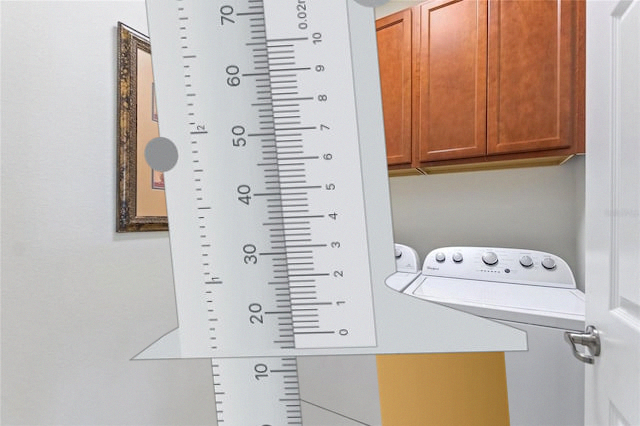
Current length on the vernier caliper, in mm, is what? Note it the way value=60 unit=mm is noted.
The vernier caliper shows value=16.4 unit=mm
